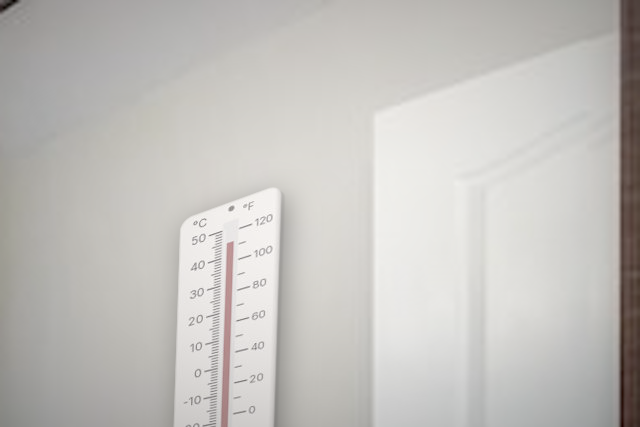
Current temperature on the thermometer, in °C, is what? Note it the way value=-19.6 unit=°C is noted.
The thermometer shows value=45 unit=°C
